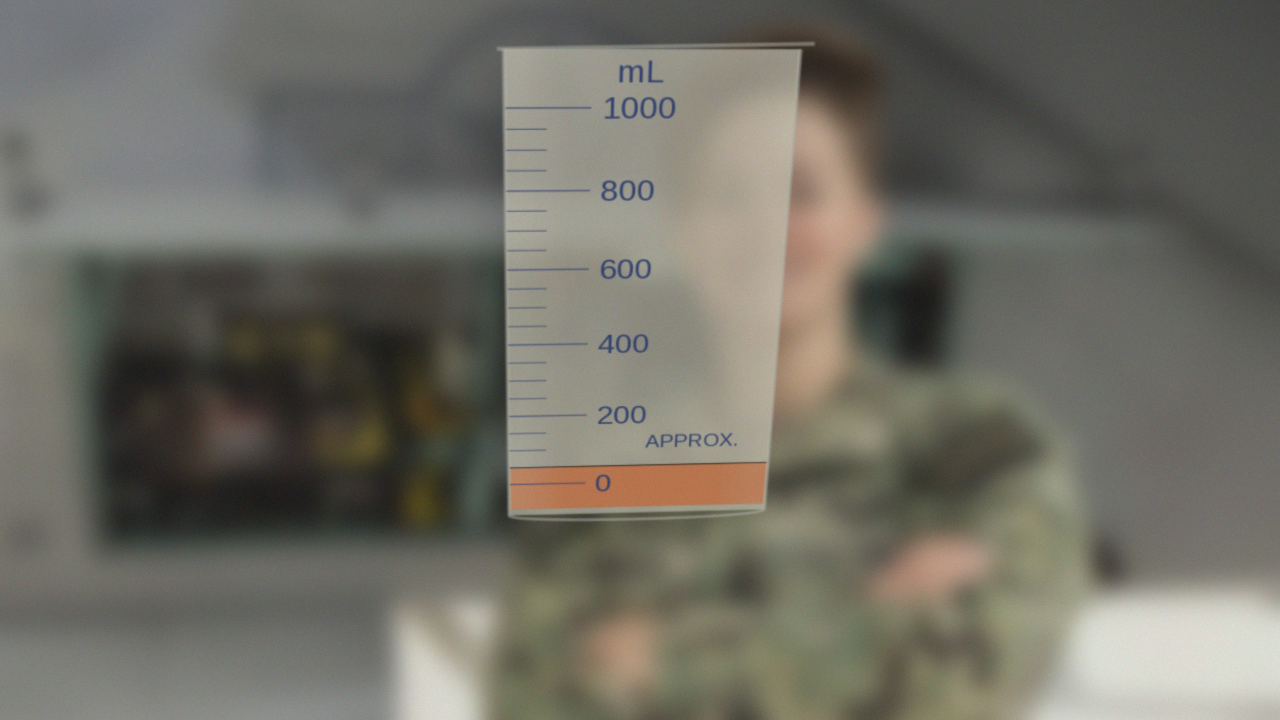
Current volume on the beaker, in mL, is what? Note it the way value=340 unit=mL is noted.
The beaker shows value=50 unit=mL
